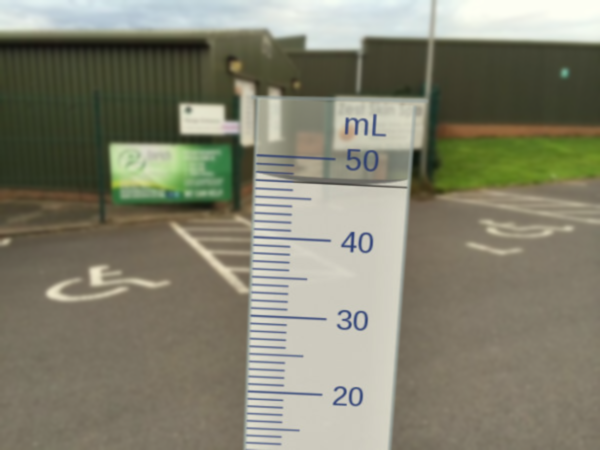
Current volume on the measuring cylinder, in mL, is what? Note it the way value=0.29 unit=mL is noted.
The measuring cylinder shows value=47 unit=mL
